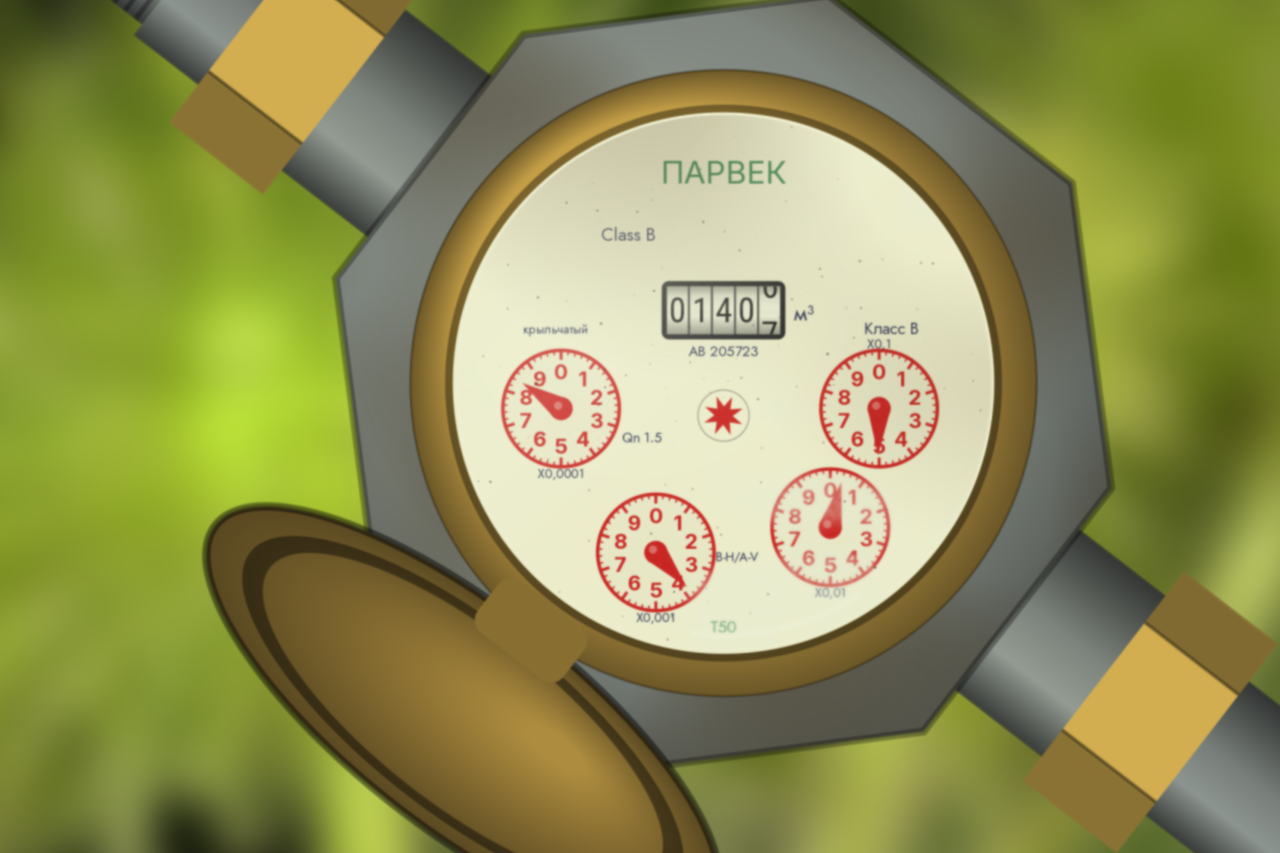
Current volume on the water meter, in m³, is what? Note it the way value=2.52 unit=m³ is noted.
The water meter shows value=1406.5038 unit=m³
